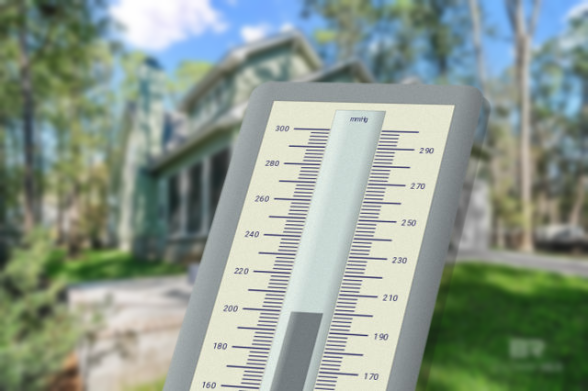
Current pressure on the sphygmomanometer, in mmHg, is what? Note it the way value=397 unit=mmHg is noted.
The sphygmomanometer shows value=200 unit=mmHg
